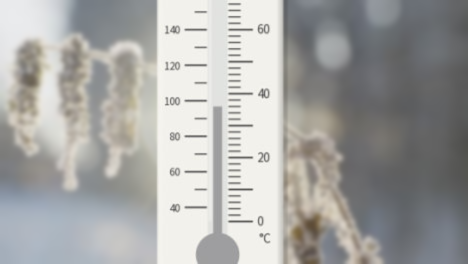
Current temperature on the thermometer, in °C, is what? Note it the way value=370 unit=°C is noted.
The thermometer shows value=36 unit=°C
